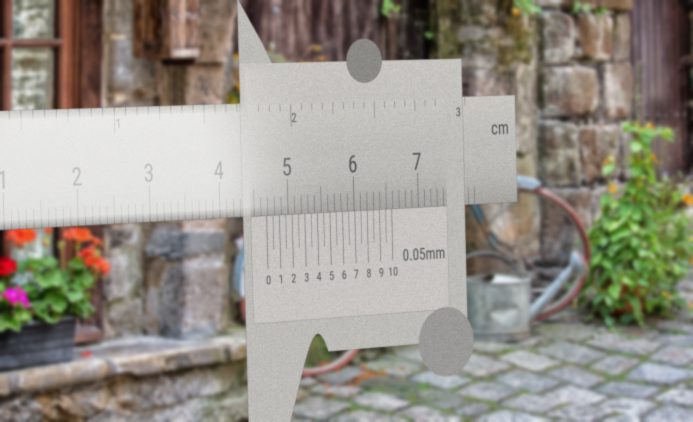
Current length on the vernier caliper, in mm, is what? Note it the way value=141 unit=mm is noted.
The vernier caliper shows value=46.8 unit=mm
